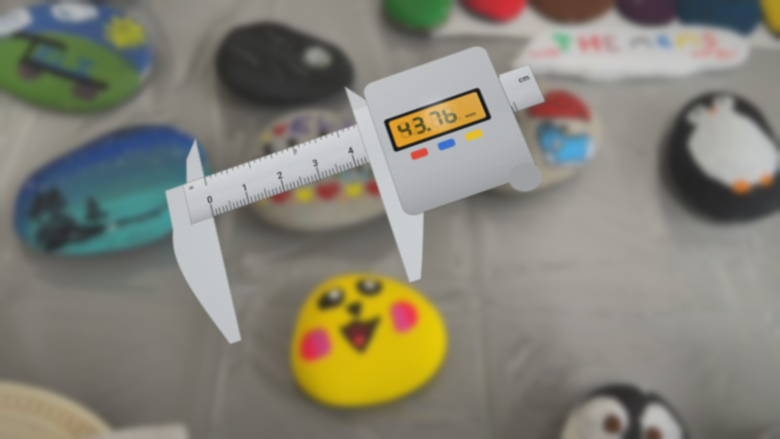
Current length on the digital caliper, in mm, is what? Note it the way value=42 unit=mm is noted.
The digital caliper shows value=43.76 unit=mm
